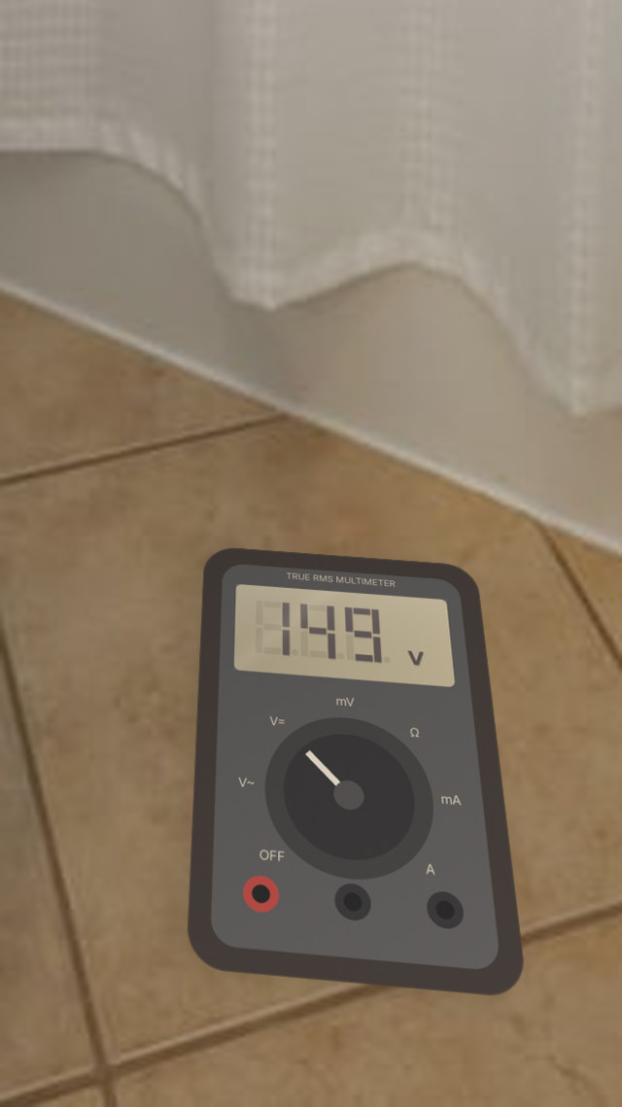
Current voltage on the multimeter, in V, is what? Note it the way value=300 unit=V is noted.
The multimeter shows value=149 unit=V
